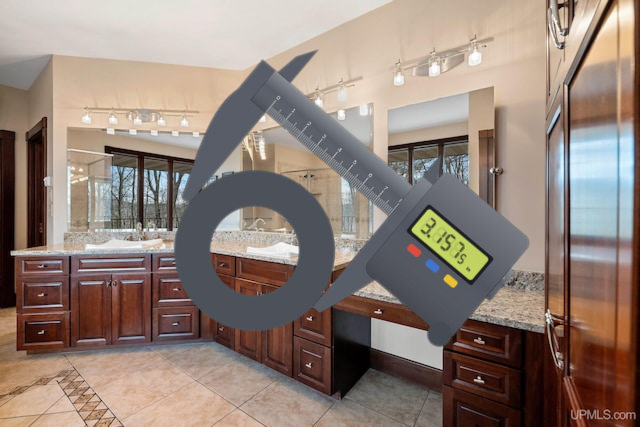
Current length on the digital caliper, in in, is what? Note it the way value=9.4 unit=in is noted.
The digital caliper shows value=3.1575 unit=in
